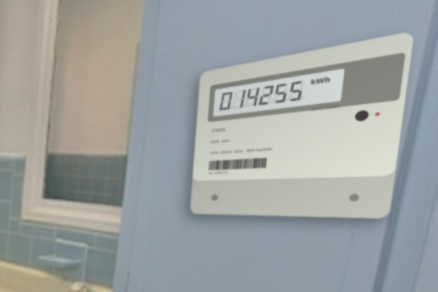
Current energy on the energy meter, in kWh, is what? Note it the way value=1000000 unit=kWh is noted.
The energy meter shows value=14255 unit=kWh
